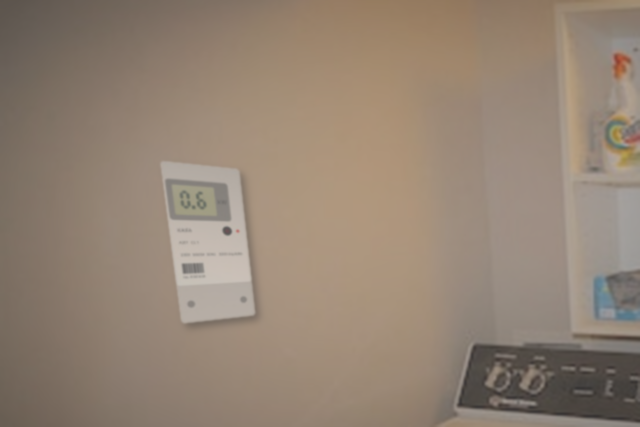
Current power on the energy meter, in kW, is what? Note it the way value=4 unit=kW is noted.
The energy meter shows value=0.6 unit=kW
